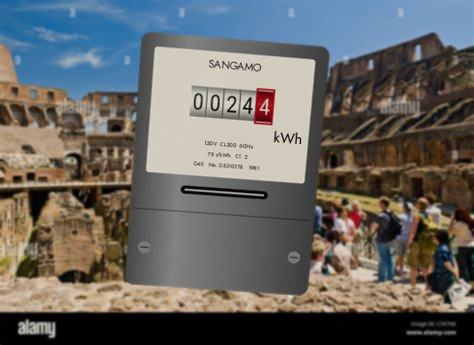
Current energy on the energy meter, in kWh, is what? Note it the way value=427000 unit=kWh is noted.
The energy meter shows value=24.4 unit=kWh
